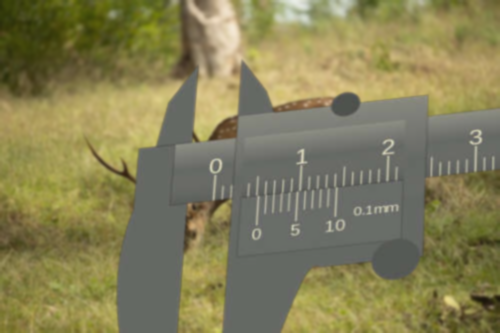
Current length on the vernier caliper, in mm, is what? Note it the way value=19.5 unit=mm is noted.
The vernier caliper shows value=5.2 unit=mm
